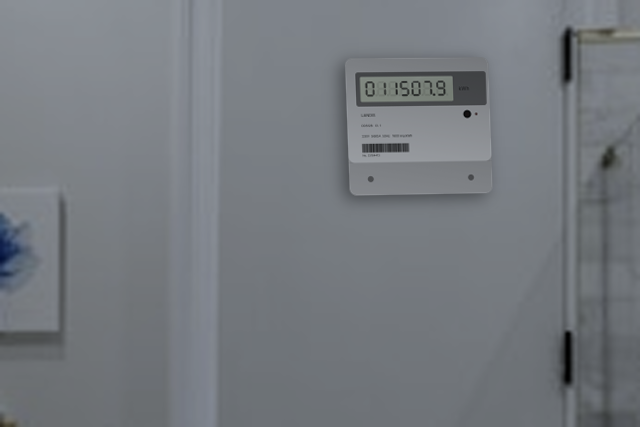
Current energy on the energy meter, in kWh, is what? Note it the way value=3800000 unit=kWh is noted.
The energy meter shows value=11507.9 unit=kWh
